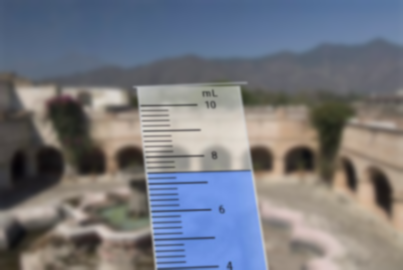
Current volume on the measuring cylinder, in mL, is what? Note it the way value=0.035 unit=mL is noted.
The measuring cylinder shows value=7.4 unit=mL
